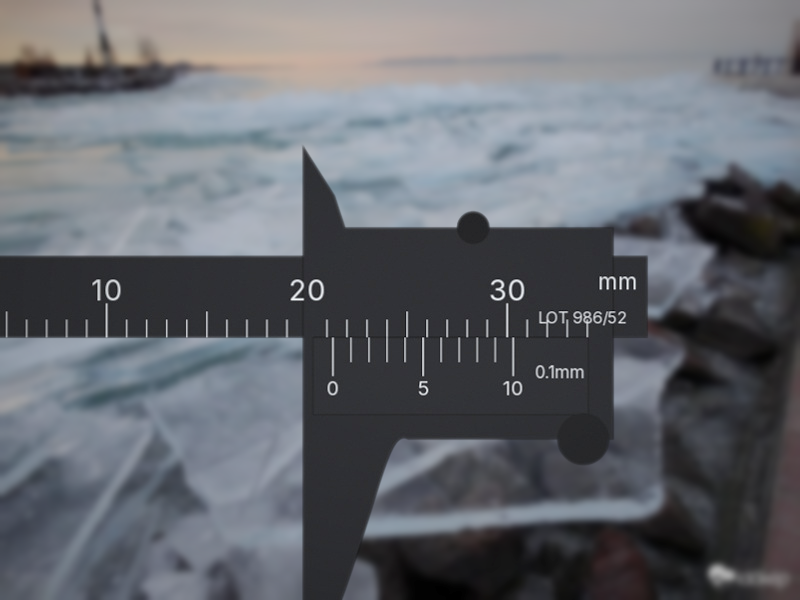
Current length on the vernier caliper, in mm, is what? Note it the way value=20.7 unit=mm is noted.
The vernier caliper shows value=21.3 unit=mm
